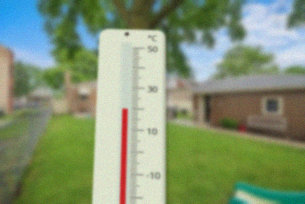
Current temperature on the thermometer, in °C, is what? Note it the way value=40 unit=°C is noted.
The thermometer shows value=20 unit=°C
